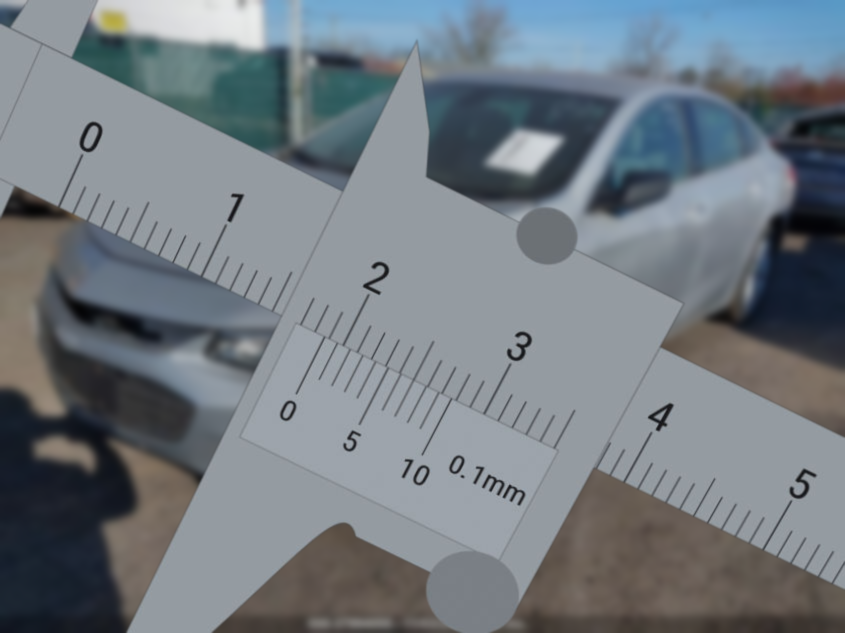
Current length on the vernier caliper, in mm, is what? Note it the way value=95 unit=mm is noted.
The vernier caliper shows value=18.7 unit=mm
